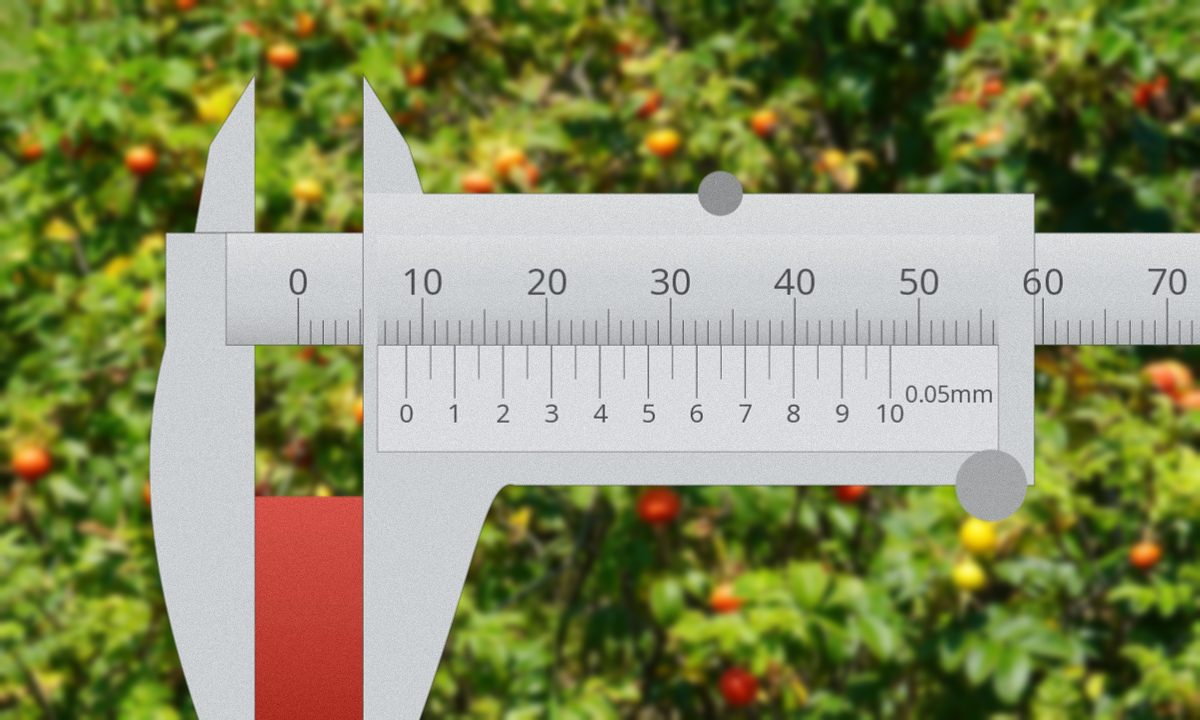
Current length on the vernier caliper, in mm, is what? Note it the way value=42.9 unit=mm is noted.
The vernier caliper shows value=8.7 unit=mm
